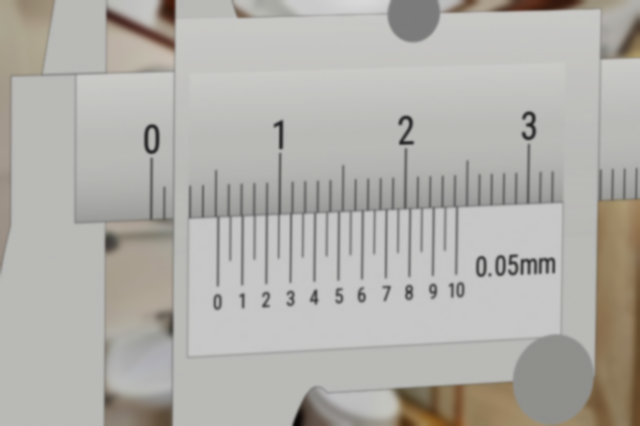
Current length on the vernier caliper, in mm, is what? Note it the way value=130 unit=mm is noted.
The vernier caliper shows value=5.2 unit=mm
